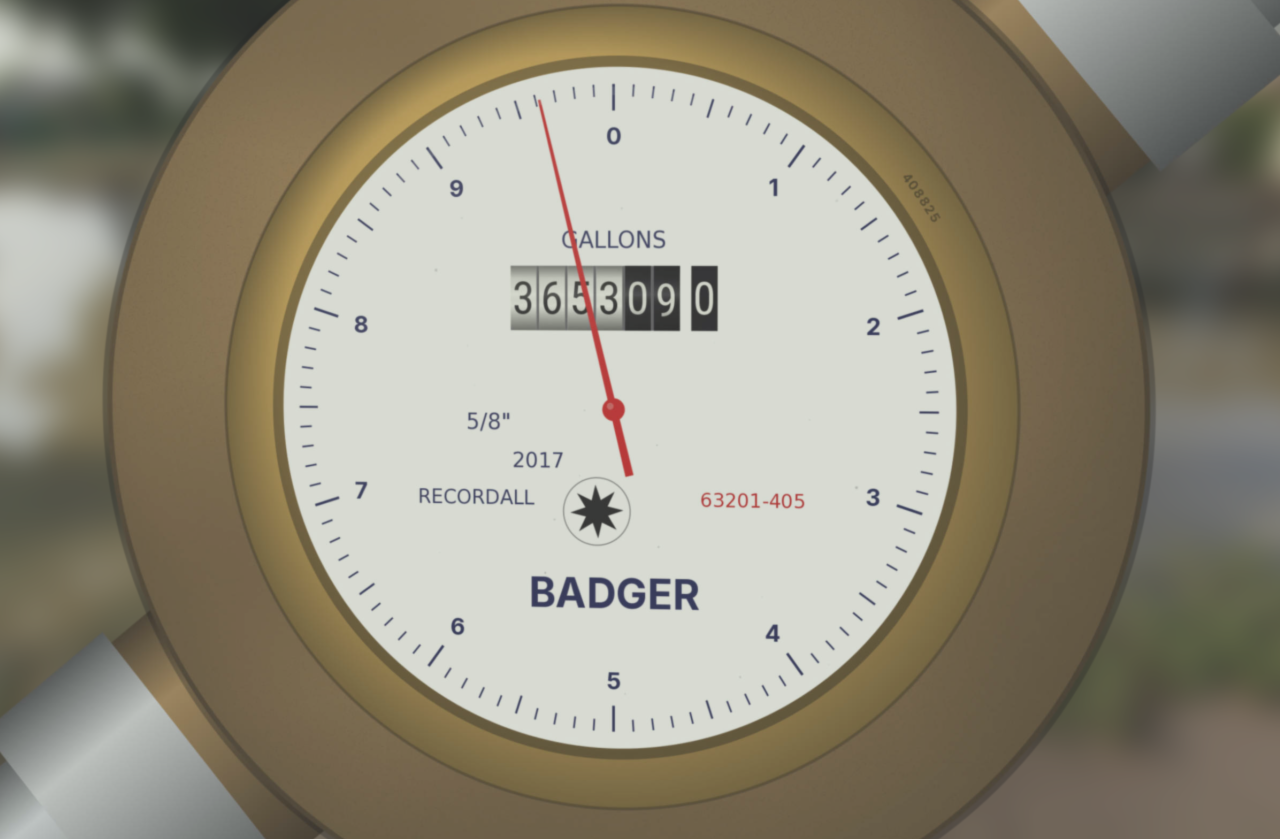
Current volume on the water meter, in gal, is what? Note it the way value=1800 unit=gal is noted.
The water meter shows value=3653089.6 unit=gal
